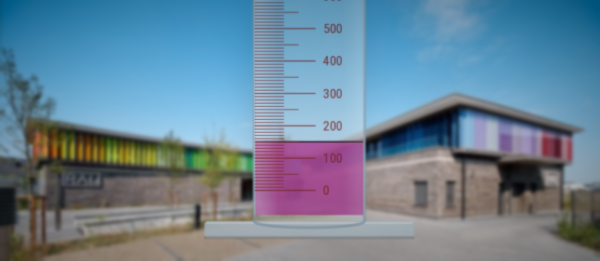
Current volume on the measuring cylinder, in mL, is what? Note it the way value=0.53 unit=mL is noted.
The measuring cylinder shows value=150 unit=mL
